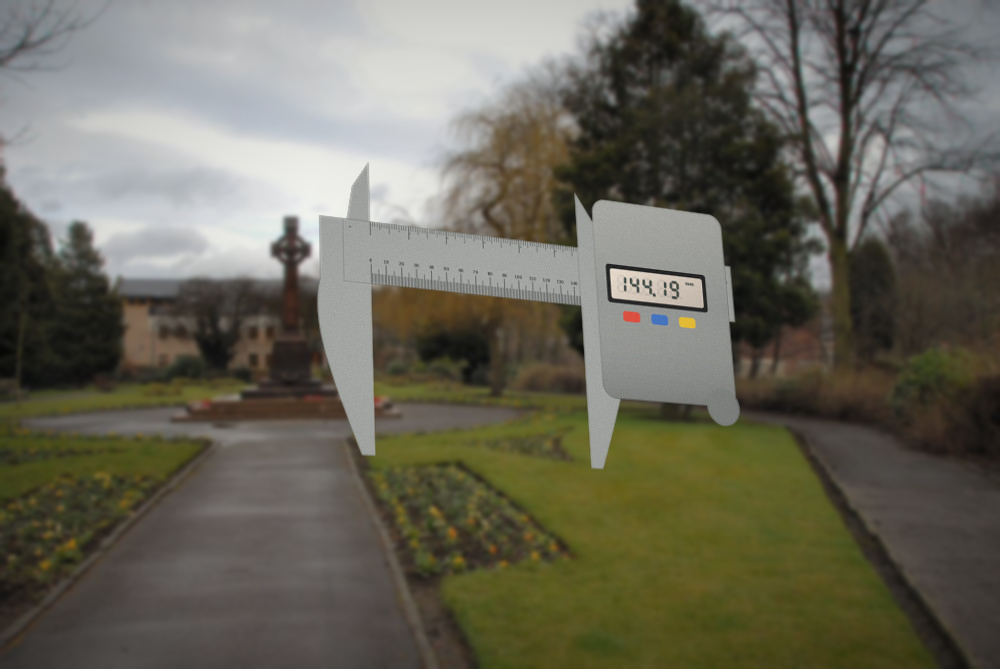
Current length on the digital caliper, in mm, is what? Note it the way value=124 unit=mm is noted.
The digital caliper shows value=144.19 unit=mm
